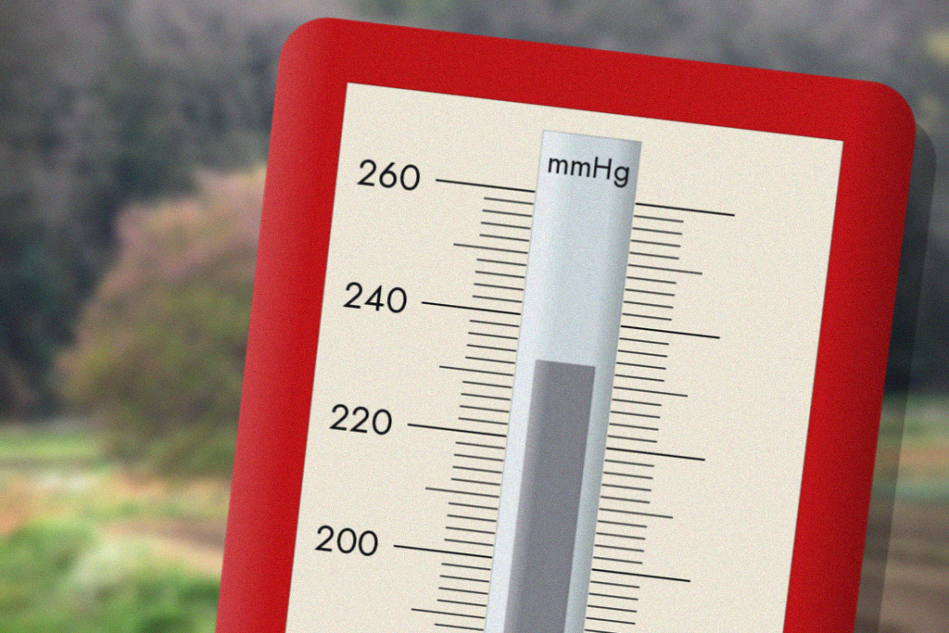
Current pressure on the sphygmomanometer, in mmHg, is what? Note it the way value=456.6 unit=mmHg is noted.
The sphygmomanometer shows value=233 unit=mmHg
